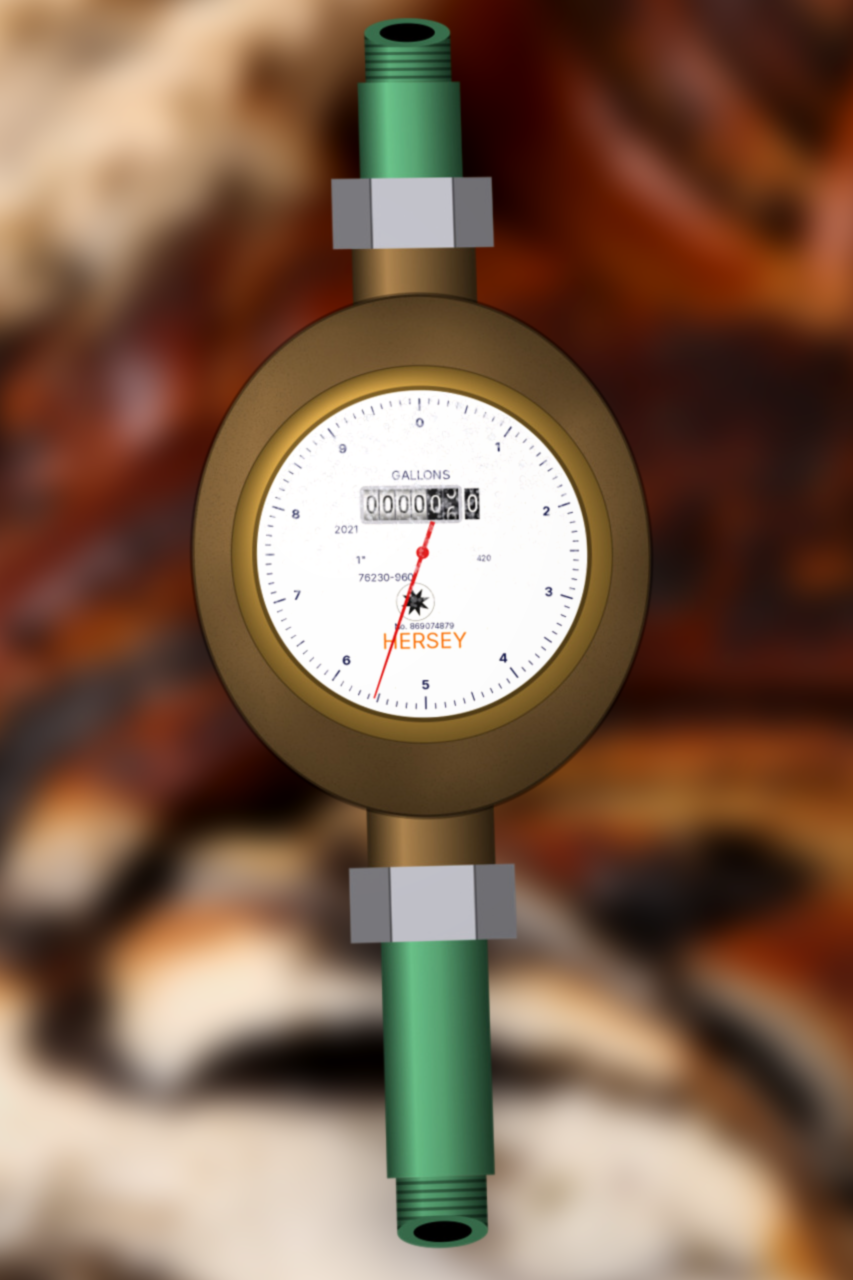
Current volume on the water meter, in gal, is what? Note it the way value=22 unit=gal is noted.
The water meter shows value=55.5 unit=gal
